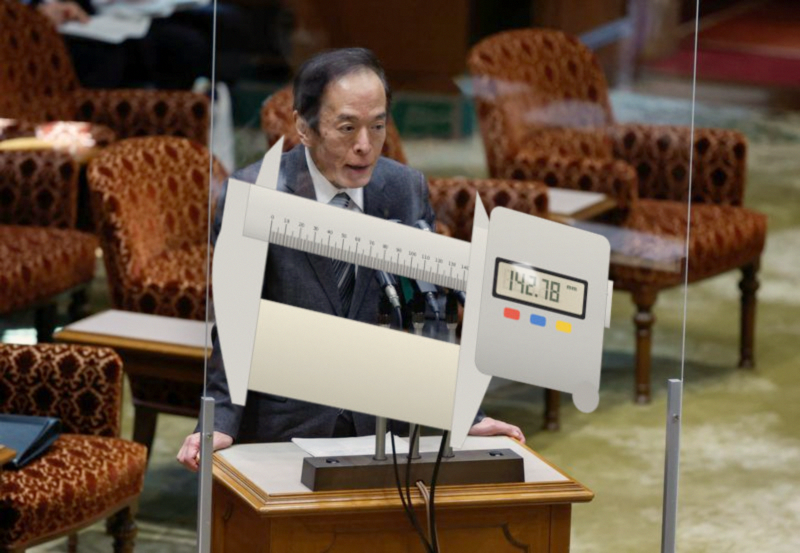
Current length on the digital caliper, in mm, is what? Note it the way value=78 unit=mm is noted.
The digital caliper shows value=142.78 unit=mm
